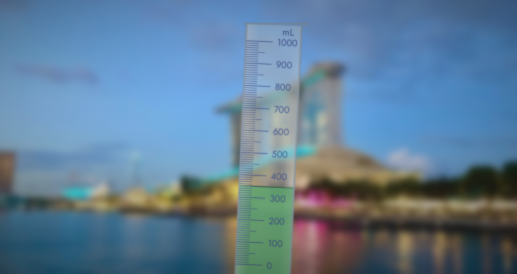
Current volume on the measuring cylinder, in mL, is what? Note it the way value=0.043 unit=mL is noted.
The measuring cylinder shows value=350 unit=mL
